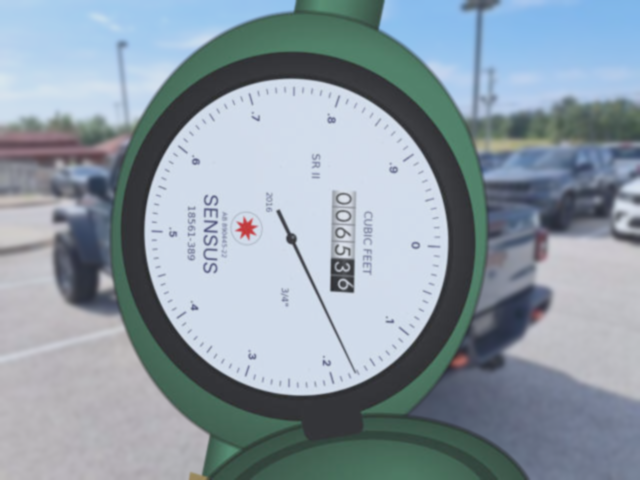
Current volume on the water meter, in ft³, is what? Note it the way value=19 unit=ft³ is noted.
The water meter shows value=6536.17 unit=ft³
